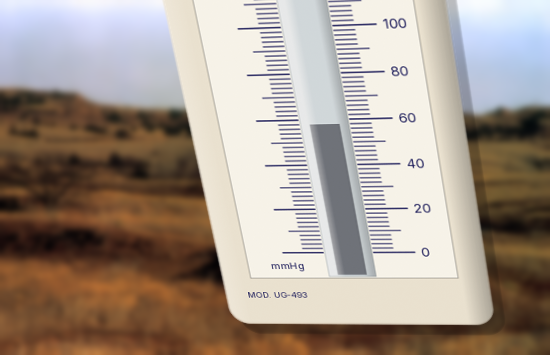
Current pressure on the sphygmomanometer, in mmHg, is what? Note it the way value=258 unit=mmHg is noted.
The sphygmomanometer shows value=58 unit=mmHg
